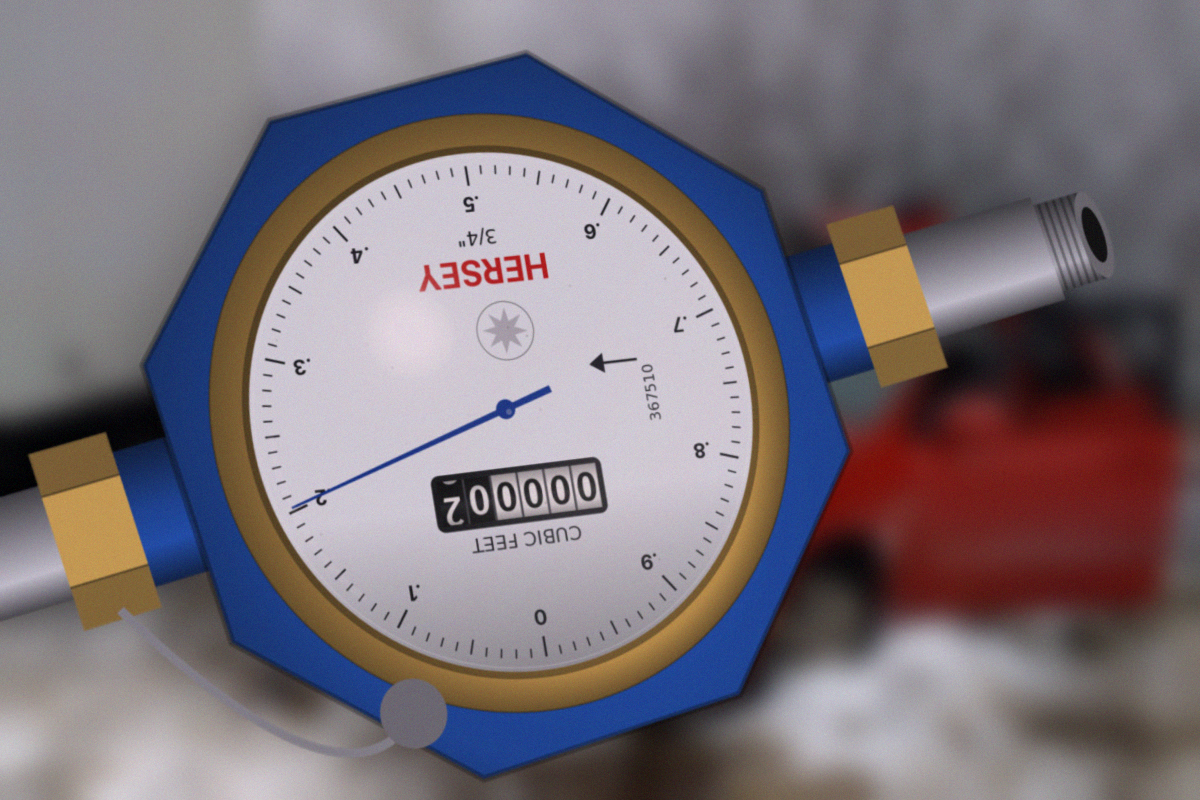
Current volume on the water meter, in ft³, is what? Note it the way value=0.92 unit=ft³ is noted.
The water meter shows value=2.20 unit=ft³
